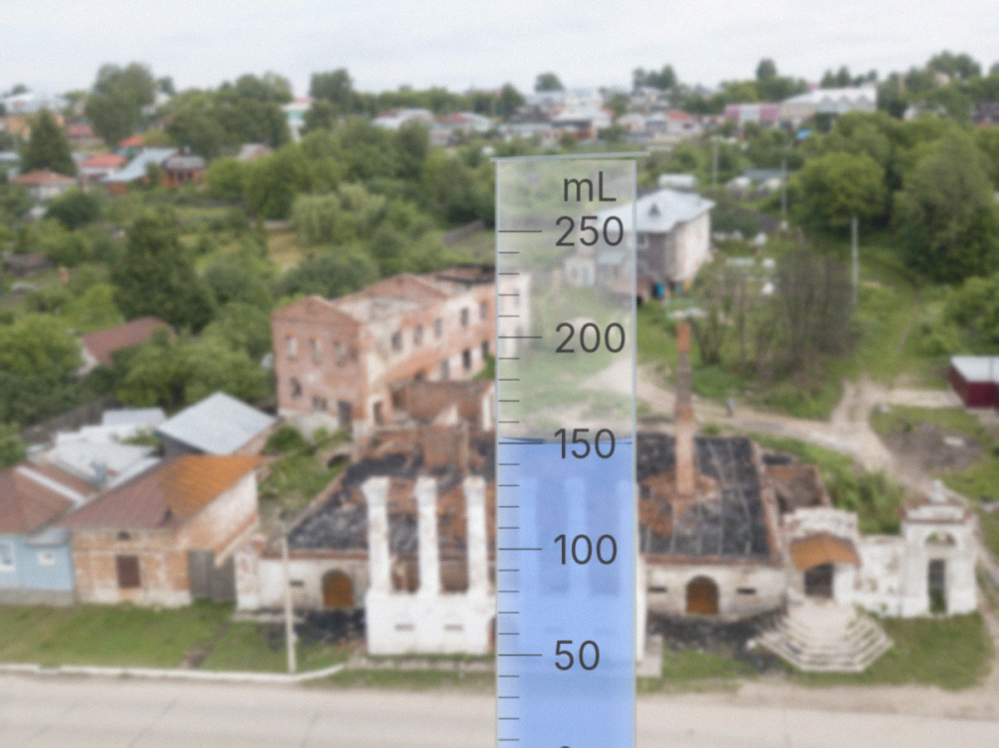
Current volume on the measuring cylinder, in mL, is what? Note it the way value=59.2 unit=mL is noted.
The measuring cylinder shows value=150 unit=mL
